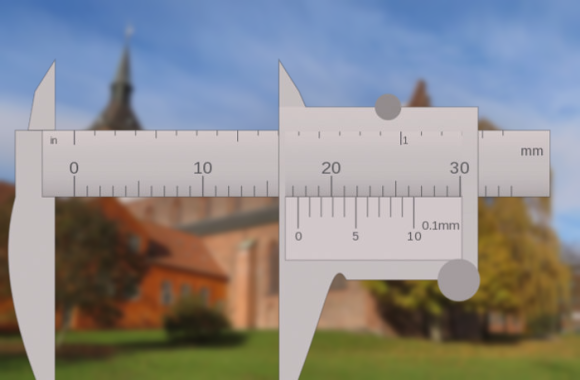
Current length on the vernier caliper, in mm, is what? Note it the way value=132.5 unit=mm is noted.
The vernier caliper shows value=17.4 unit=mm
